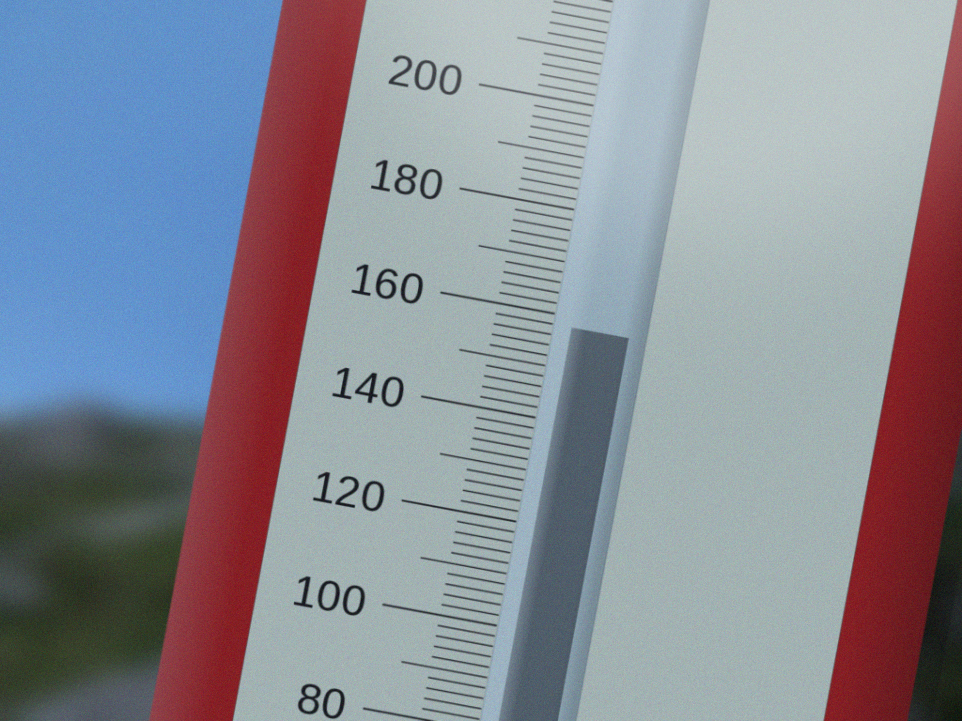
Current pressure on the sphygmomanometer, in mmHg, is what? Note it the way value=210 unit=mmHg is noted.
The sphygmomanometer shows value=158 unit=mmHg
